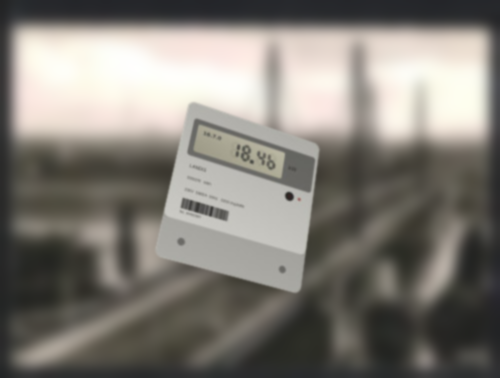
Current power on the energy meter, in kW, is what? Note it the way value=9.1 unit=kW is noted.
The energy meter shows value=18.46 unit=kW
